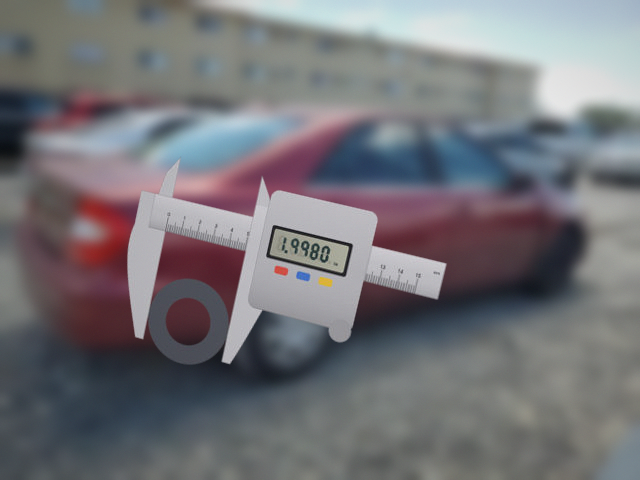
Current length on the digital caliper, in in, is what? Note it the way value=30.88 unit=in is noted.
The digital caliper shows value=1.9980 unit=in
